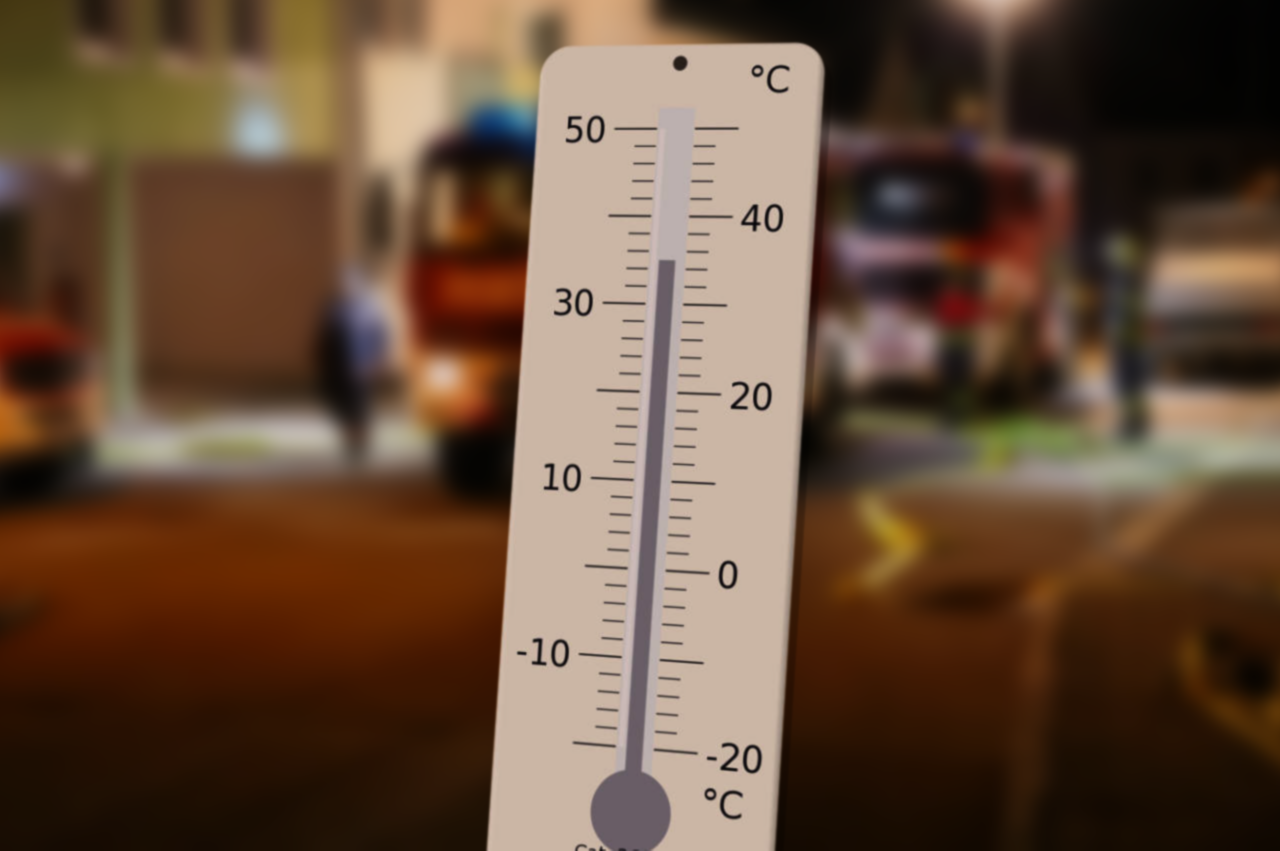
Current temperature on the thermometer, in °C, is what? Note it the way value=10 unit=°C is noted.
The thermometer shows value=35 unit=°C
